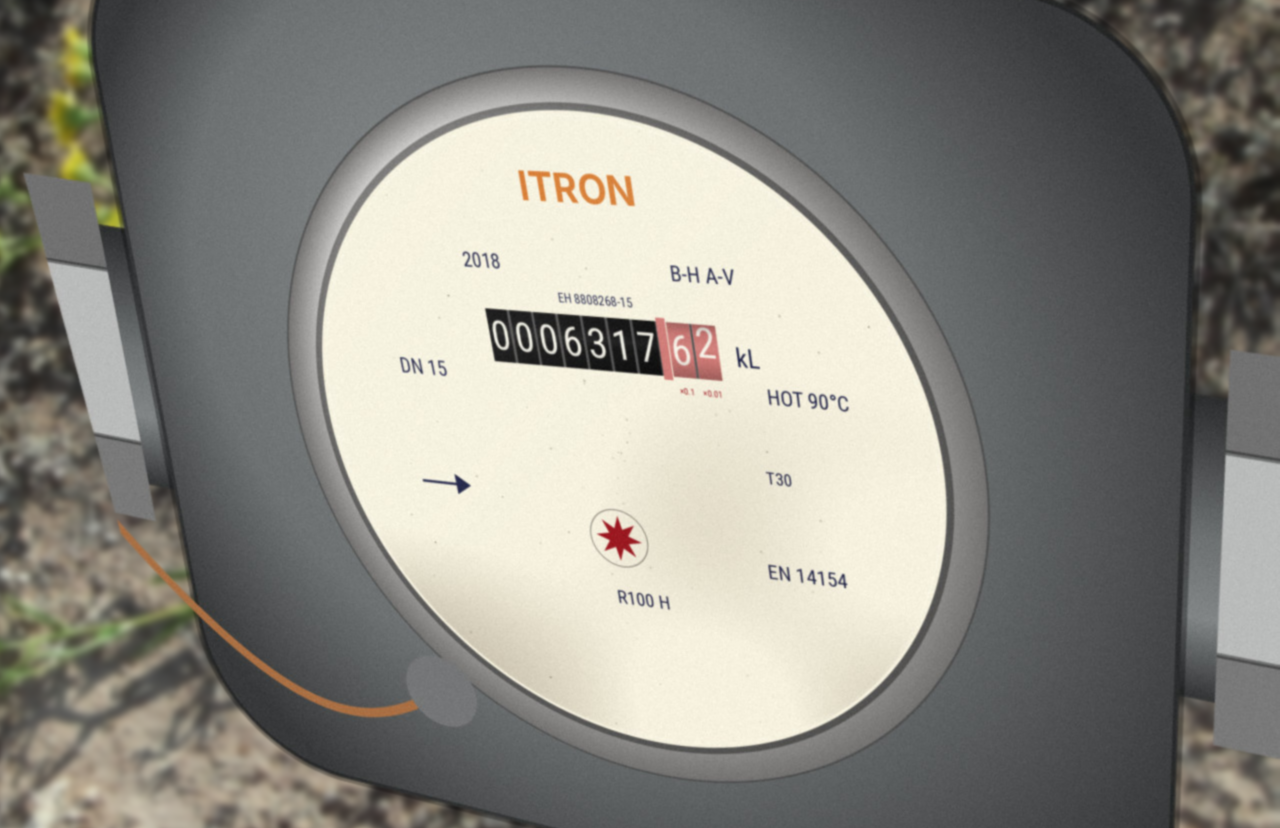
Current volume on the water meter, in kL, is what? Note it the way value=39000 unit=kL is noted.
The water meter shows value=6317.62 unit=kL
